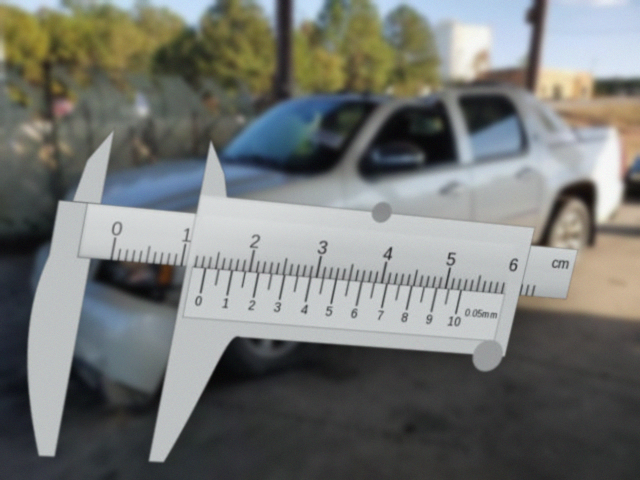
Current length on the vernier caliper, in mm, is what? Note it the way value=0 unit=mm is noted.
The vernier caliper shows value=13.5 unit=mm
